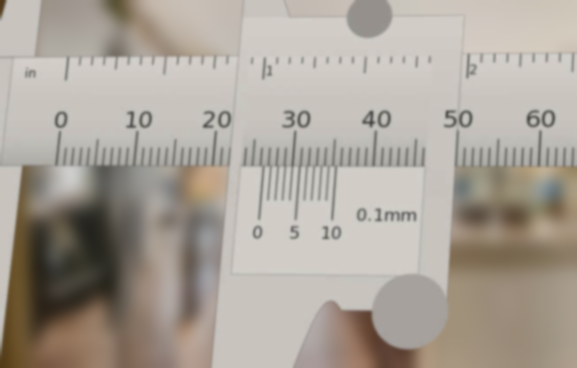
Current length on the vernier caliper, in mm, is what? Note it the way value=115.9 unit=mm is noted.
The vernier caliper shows value=26.4 unit=mm
